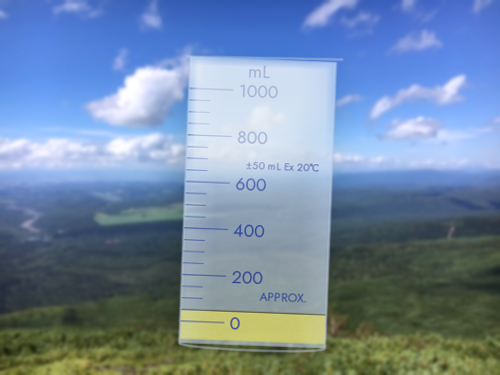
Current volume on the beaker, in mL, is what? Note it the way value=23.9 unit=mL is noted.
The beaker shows value=50 unit=mL
